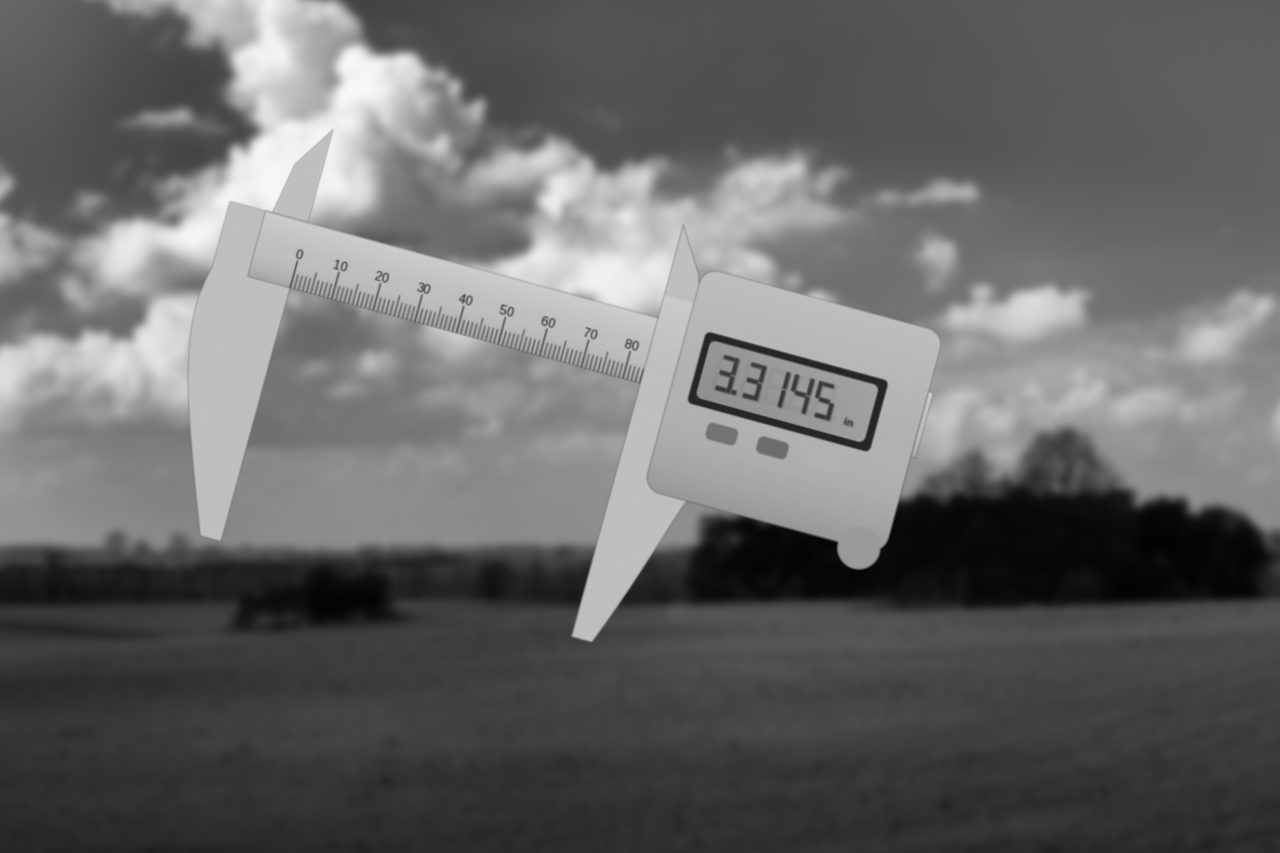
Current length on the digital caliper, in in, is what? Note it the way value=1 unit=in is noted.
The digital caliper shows value=3.3145 unit=in
